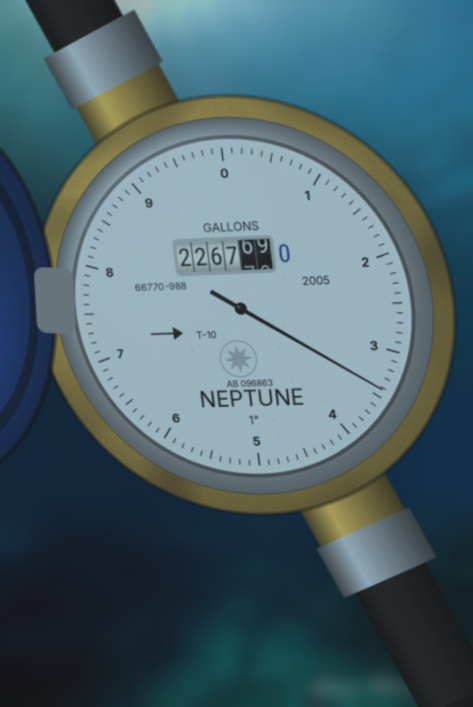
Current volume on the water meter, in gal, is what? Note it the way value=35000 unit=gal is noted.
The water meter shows value=2267693.4 unit=gal
